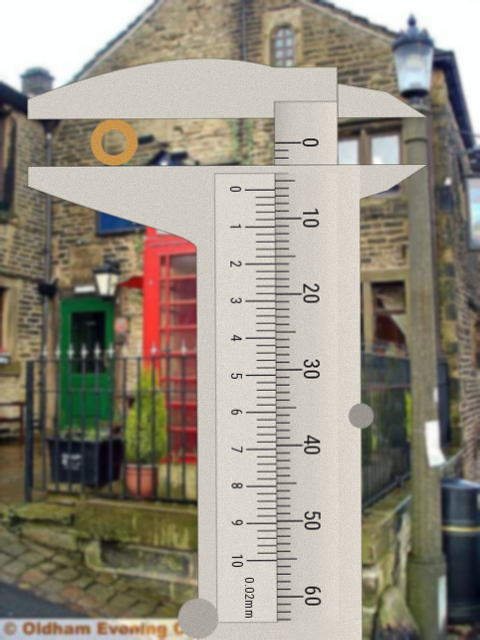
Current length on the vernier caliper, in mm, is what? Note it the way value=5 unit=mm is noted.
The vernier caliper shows value=6.2 unit=mm
